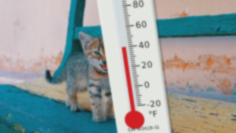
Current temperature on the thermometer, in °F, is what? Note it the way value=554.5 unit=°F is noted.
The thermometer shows value=40 unit=°F
